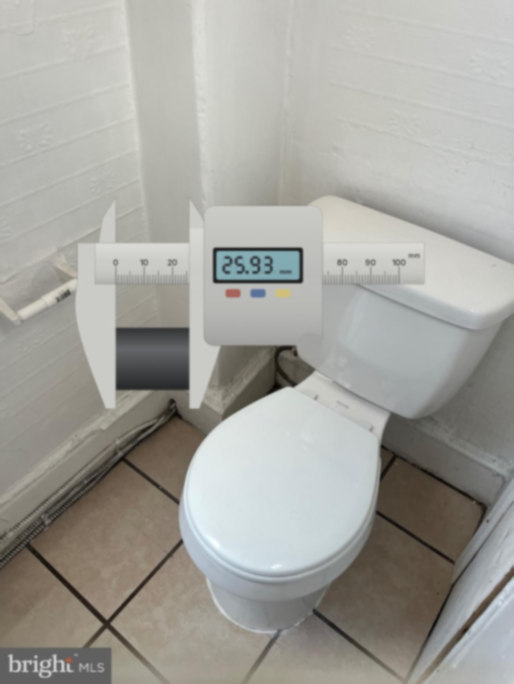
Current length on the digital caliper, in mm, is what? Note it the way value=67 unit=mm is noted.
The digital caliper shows value=25.93 unit=mm
